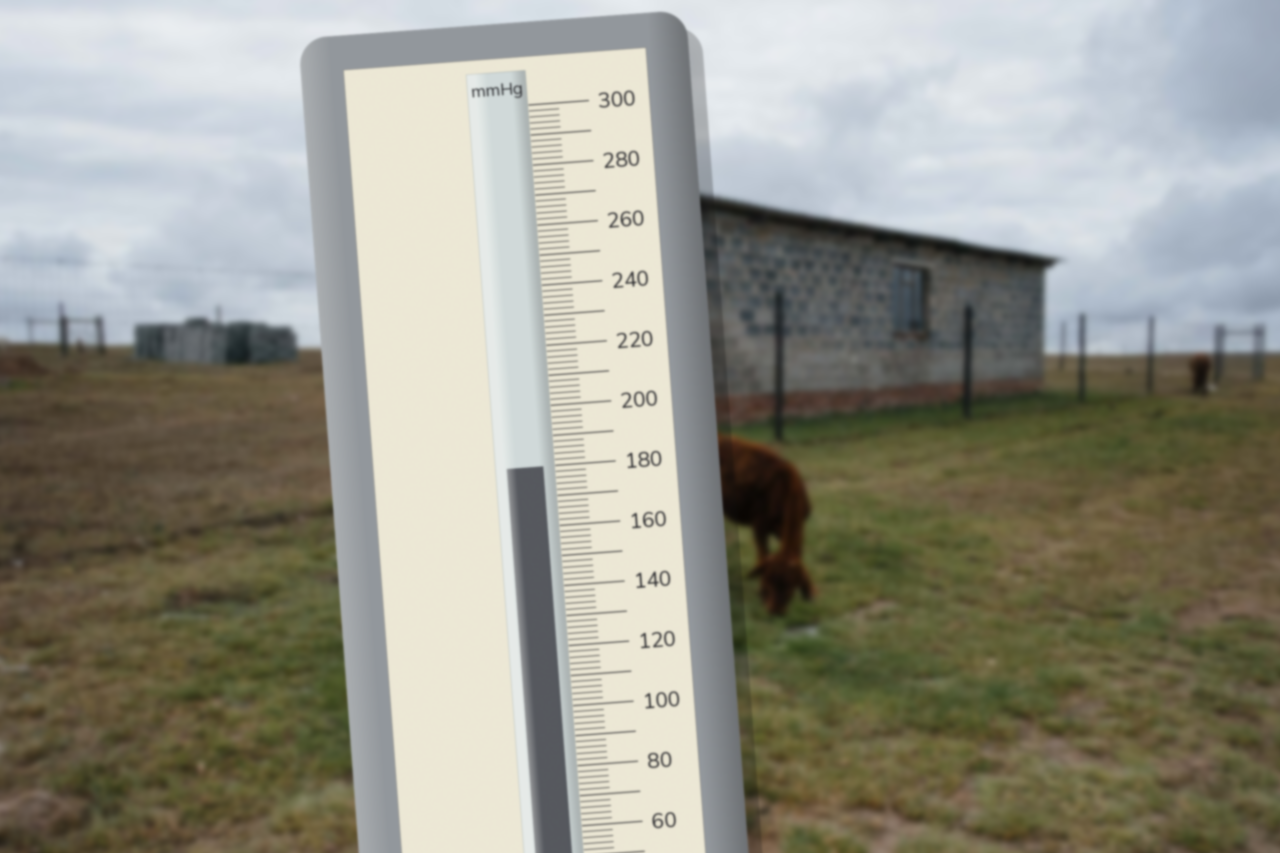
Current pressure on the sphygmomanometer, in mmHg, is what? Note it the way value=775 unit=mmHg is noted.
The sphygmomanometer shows value=180 unit=mmHg
